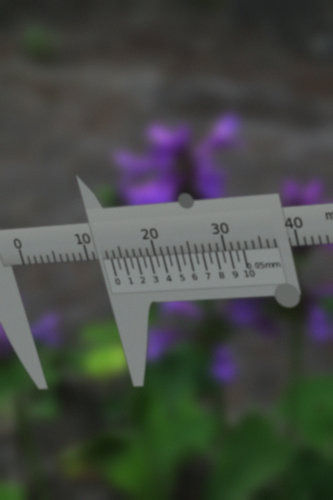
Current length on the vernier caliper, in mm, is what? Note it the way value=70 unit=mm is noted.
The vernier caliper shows value=13.5 unit=mm
